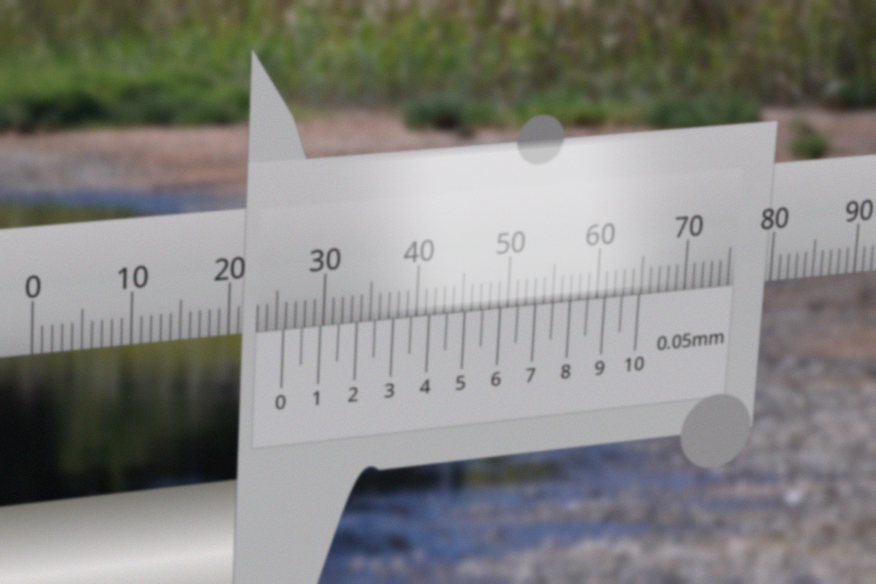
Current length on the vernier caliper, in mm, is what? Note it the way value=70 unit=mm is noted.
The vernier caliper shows value=25.8 unit=mm
